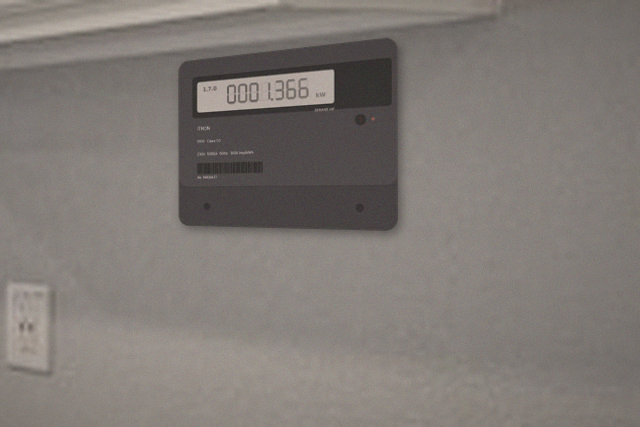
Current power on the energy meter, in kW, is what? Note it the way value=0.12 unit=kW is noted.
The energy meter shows value=1.366 unit=kW
